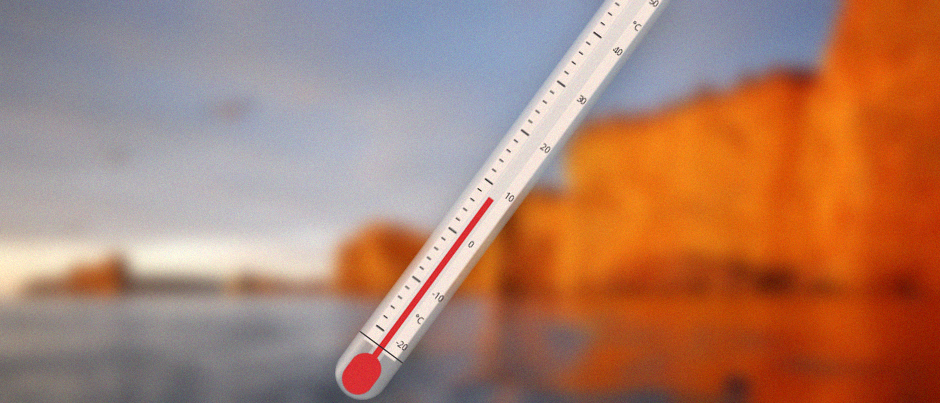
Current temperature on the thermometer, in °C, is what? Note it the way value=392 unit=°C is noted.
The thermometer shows value=8 unit=°C
